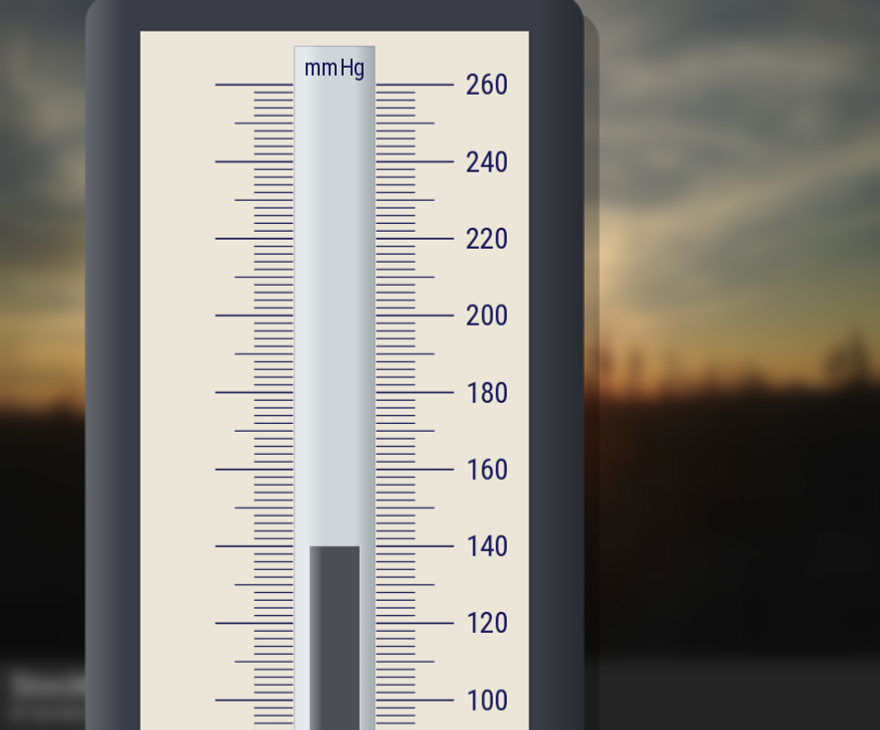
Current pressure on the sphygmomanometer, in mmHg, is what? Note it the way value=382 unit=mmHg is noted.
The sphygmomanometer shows value=140 unit=mmHg
